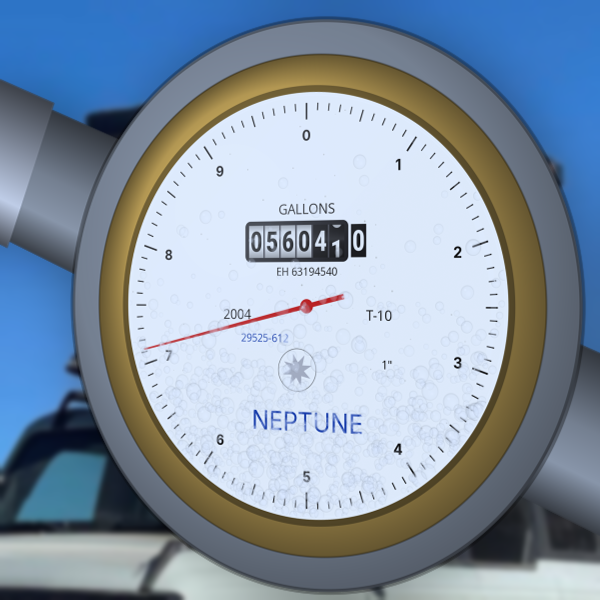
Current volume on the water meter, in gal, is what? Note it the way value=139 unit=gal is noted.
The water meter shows value=560407.1 unit=gal
